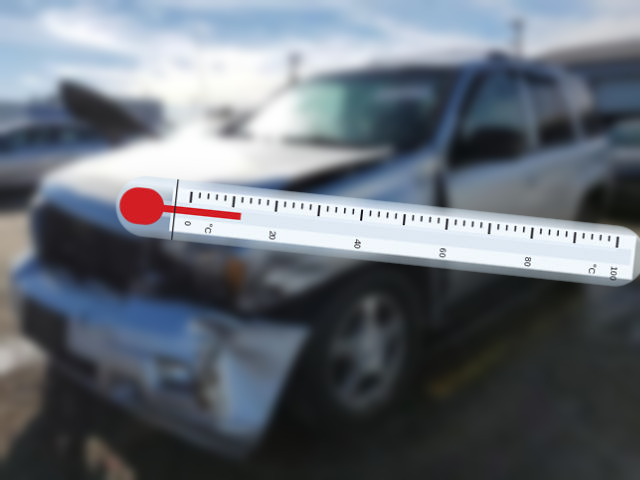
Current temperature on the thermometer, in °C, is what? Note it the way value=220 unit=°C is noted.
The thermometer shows value=12 unit=°C
